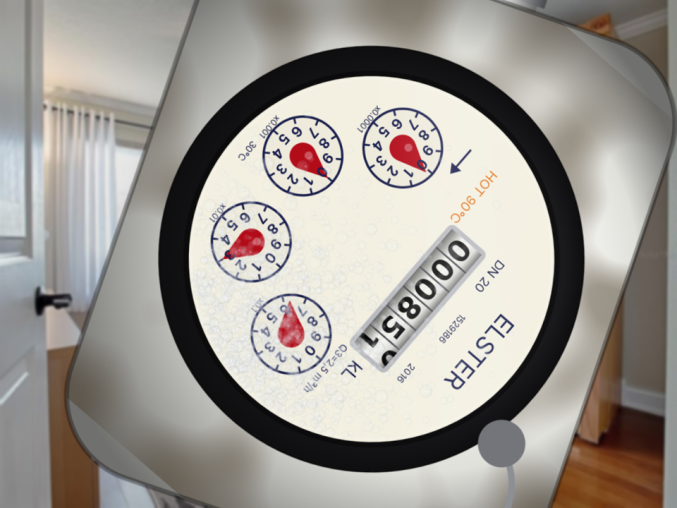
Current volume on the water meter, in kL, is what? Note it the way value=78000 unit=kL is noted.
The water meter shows value=850.6300 unit=kL
